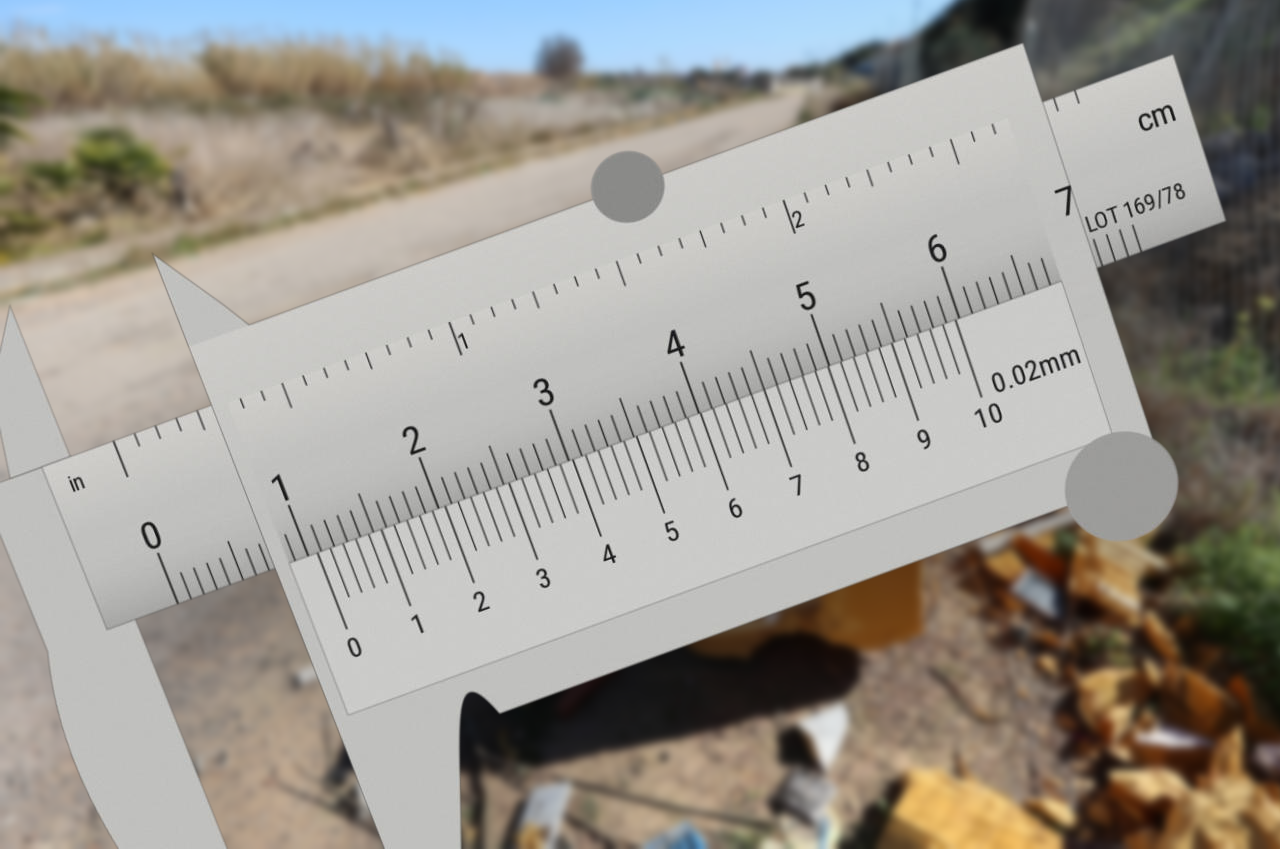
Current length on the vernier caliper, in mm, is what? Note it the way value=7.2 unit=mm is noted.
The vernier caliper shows value=10.7 unit=mm
